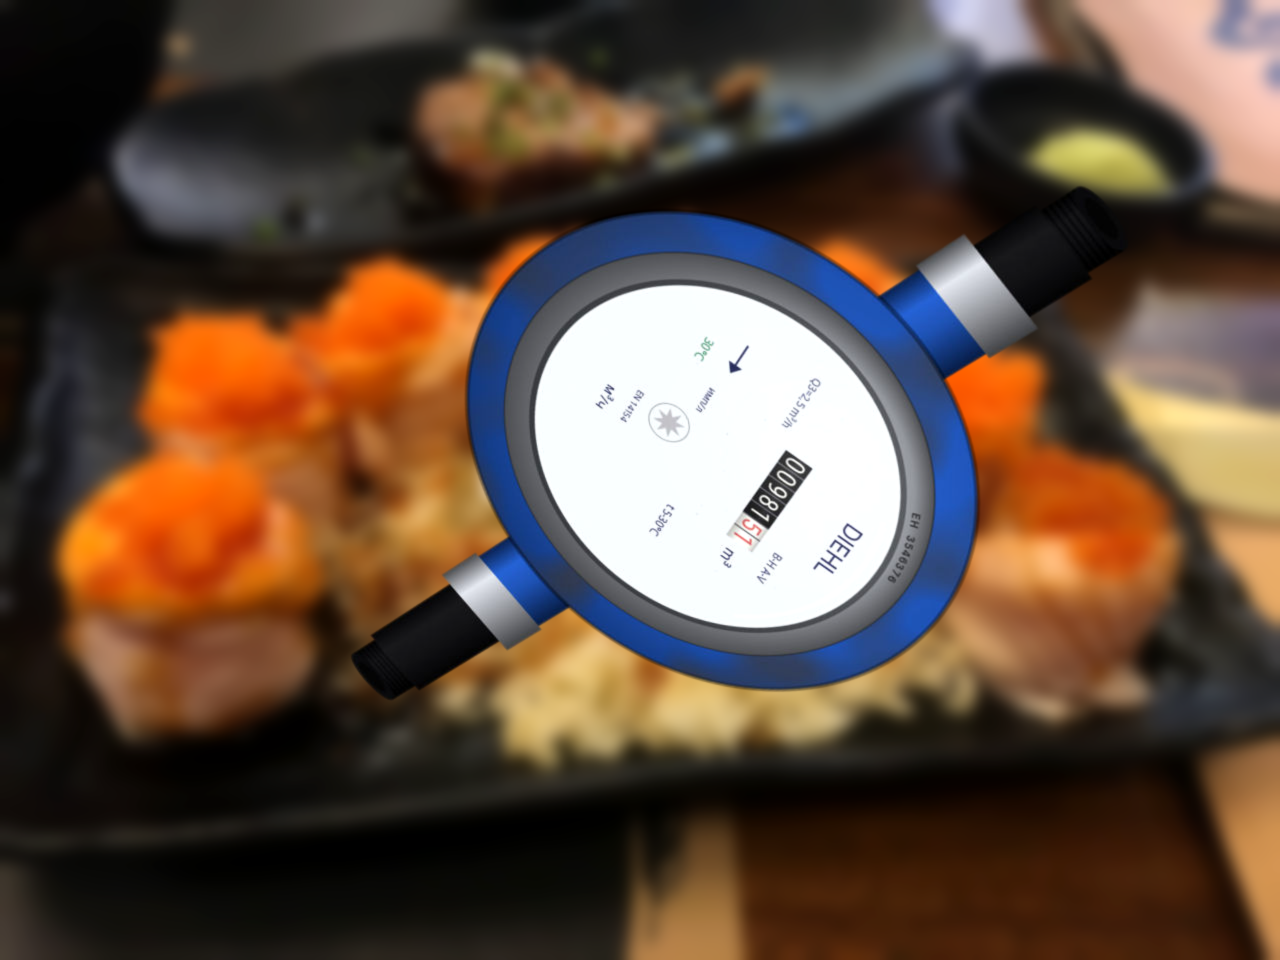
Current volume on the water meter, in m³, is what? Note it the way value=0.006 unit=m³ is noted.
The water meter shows value=981.51 unit=m³
